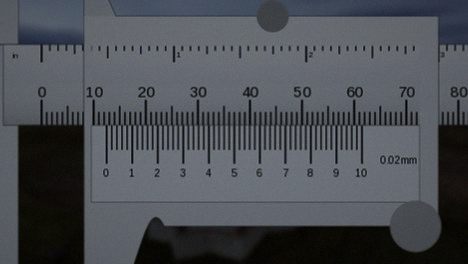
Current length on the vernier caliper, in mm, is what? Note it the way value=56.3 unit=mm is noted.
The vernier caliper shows value=12.5 unit=mm
